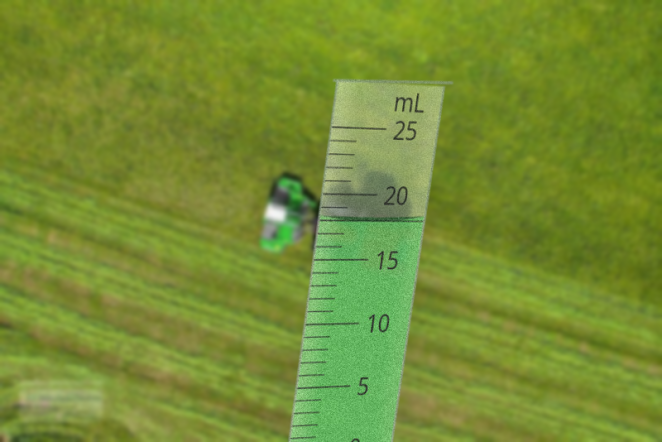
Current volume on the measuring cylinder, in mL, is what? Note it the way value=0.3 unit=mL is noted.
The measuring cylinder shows value=18 unit=mL
